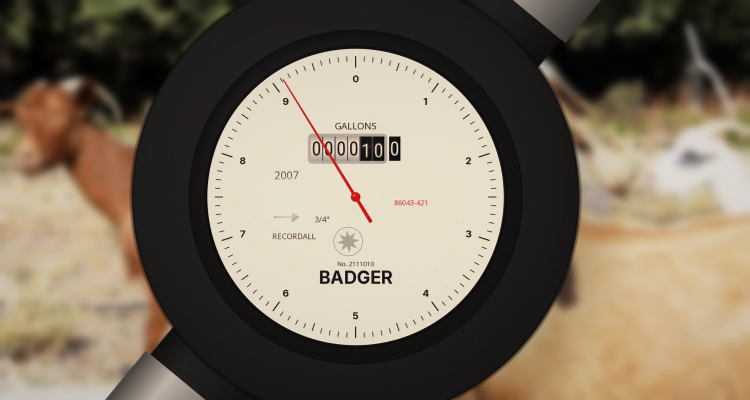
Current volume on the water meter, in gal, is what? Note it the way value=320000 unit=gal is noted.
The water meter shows value=99.1 unit=gal
